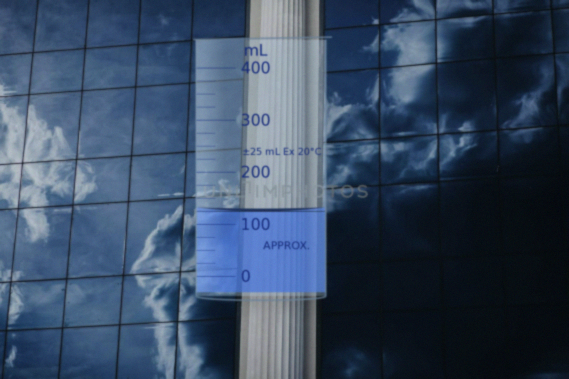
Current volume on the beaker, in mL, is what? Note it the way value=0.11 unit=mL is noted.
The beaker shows value=125 unit=mL
